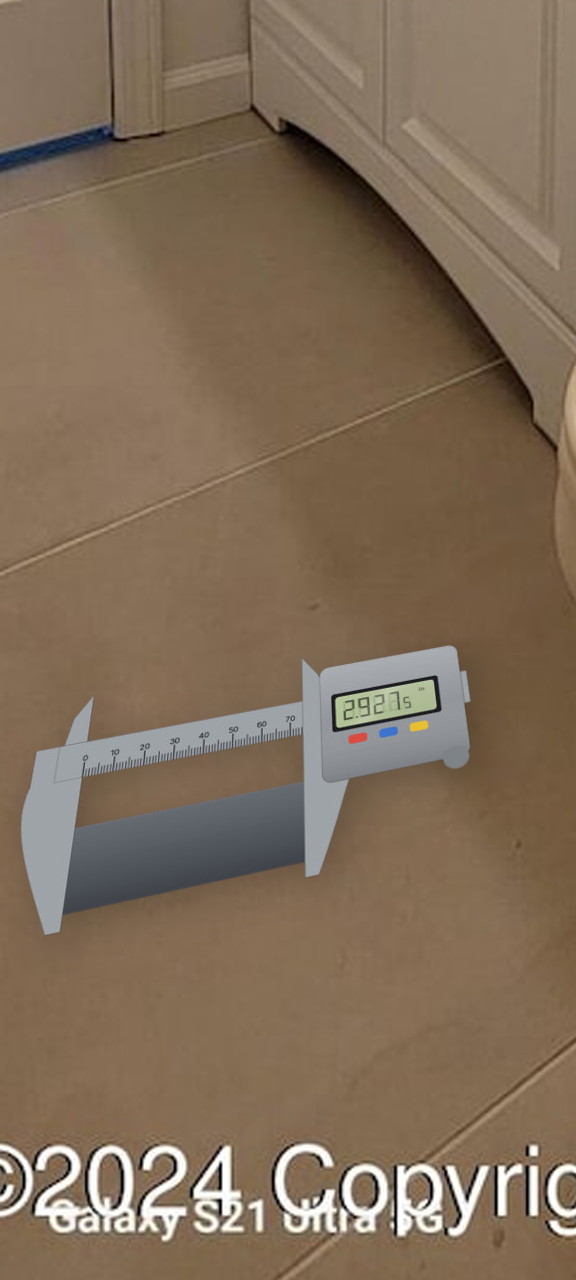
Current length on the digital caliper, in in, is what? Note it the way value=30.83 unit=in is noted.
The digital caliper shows value=2.9275 unit=in
